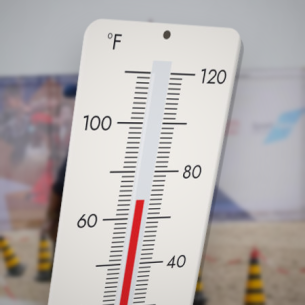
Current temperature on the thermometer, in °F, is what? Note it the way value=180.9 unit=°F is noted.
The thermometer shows value=68 unit=°F
